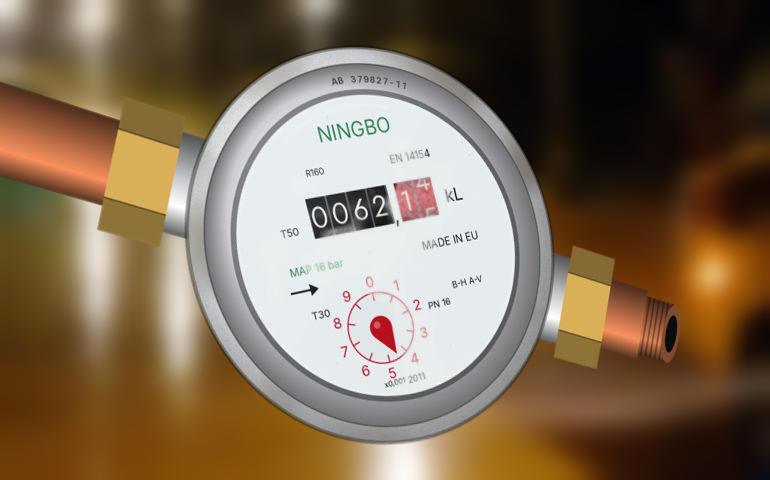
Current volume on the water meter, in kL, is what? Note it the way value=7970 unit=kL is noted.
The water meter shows value=62.144 unit=kL
